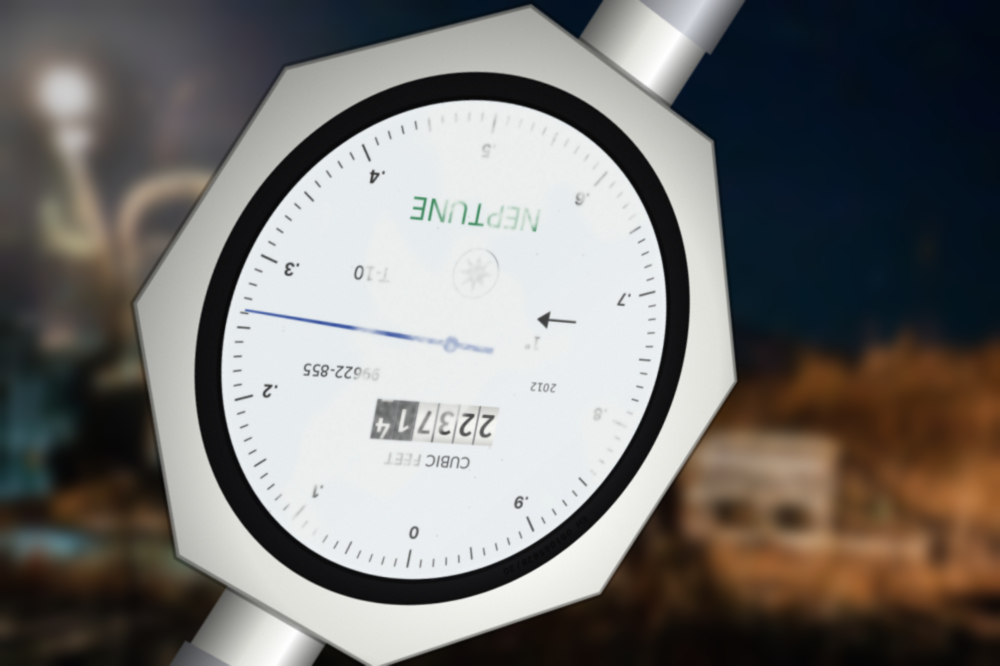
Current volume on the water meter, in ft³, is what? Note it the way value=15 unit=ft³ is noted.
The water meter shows value=223714.26 unit=ft³
